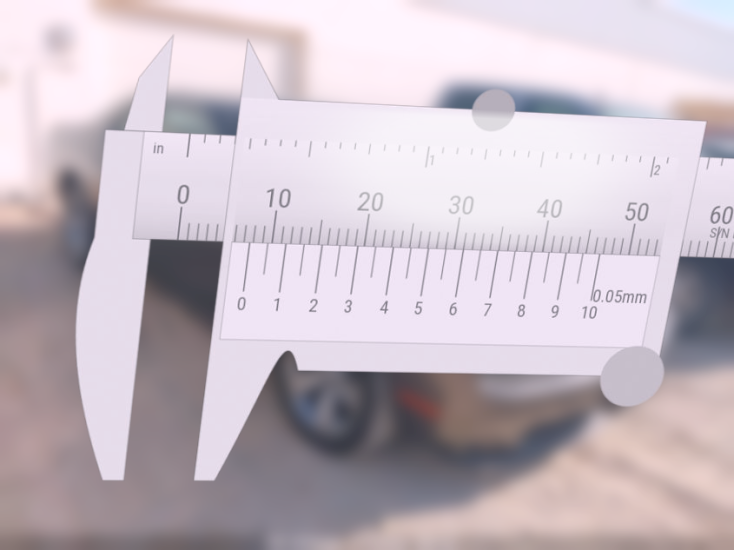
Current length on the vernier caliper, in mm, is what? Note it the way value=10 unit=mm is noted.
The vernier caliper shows value=7.6 unit=mm
